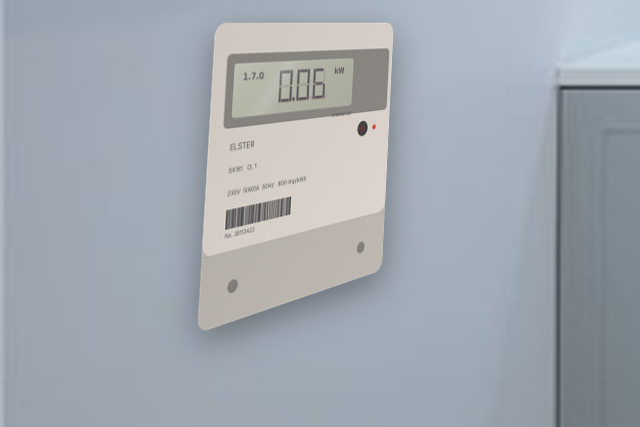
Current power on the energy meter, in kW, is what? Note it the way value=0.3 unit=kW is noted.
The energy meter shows value=0.06 unit=kW
